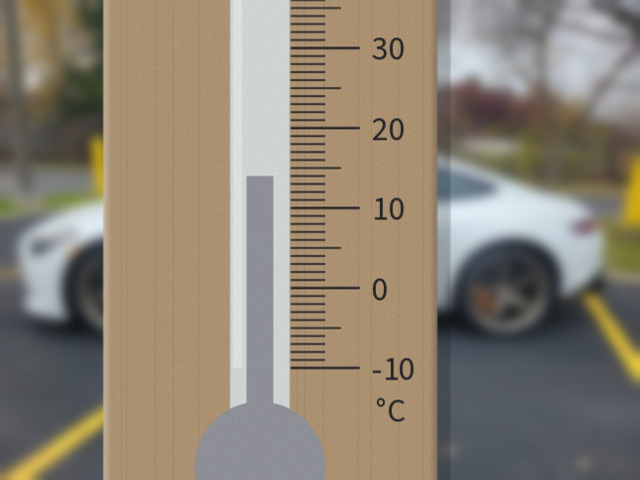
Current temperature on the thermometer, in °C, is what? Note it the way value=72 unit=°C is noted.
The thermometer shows value=14 unit=°C
